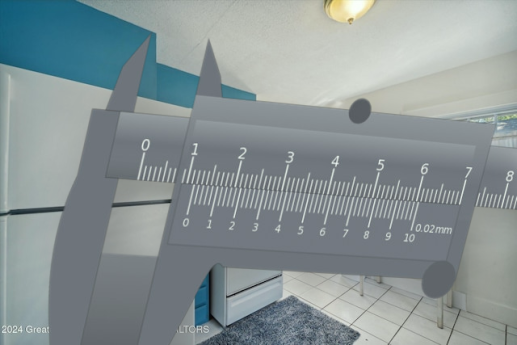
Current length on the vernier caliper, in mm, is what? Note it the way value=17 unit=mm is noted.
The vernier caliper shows value=11.5 unit=mm
